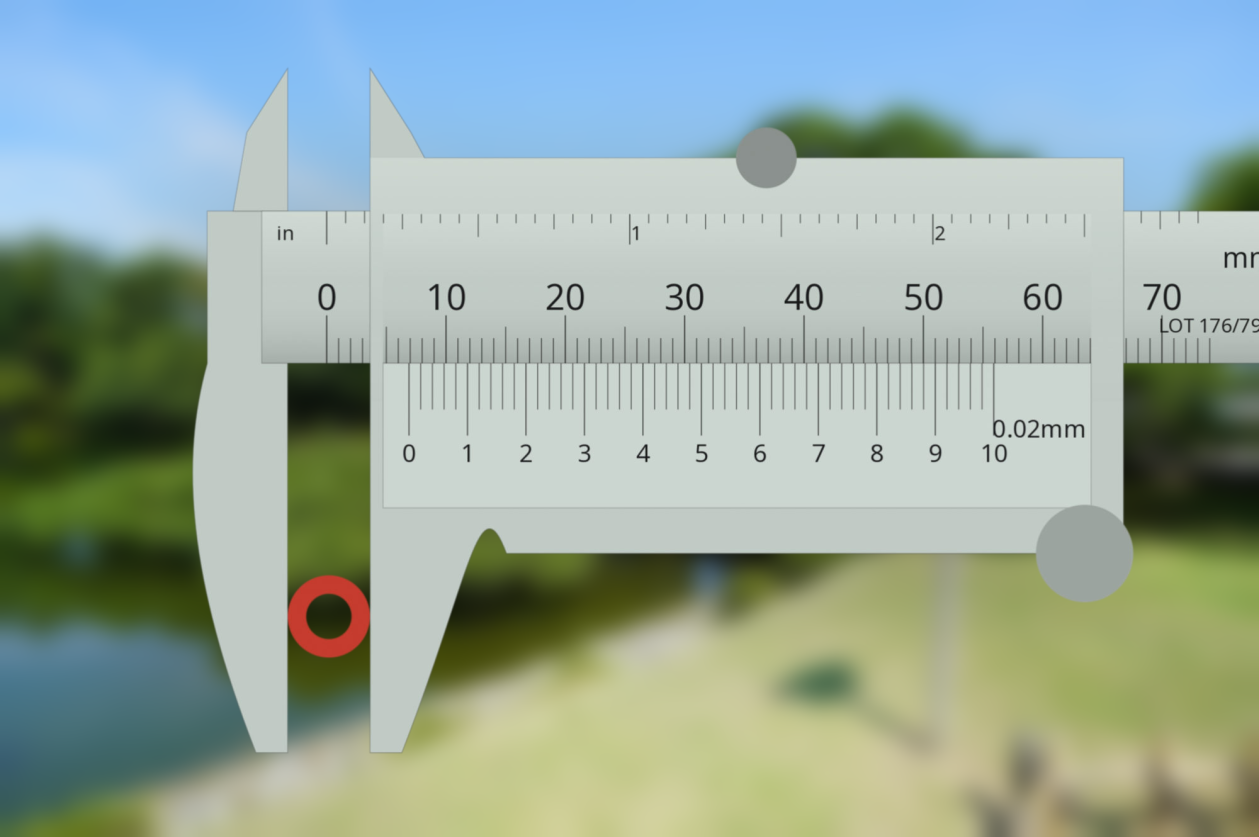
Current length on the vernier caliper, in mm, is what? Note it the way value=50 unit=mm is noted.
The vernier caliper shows value=6.9 unit=mm
